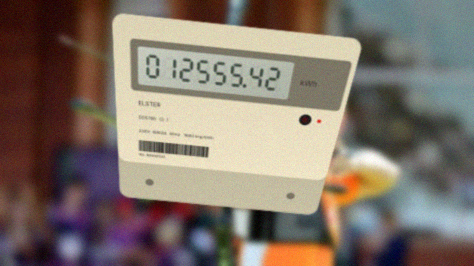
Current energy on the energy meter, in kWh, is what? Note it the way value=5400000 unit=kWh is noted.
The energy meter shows value=12555.42 unit=kWh
